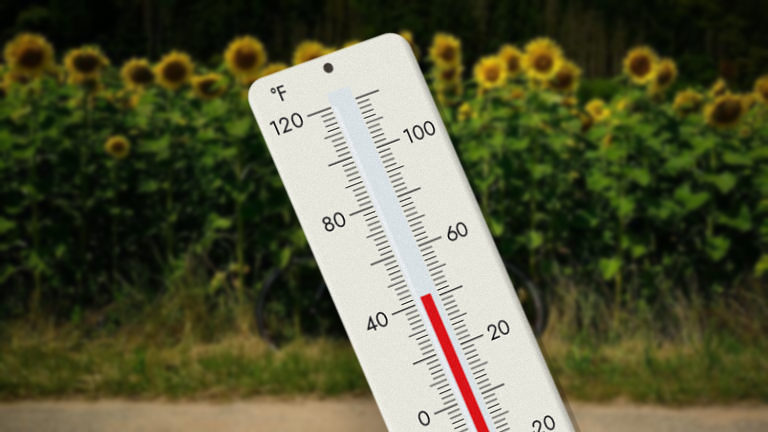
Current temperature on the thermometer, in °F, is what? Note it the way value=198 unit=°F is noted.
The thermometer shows value=42 unit=°F
